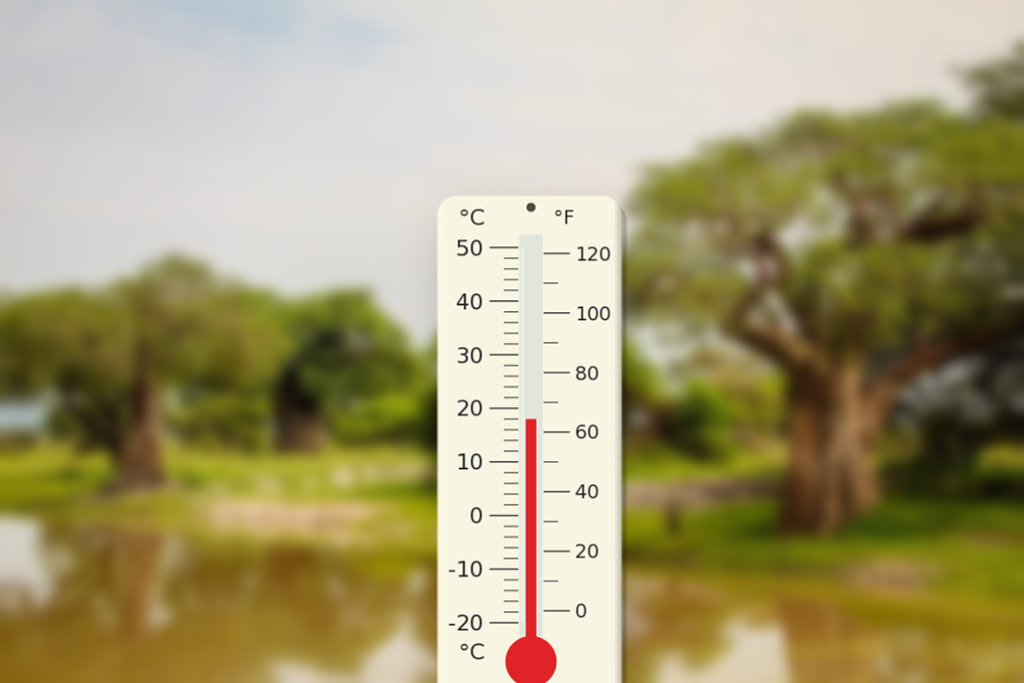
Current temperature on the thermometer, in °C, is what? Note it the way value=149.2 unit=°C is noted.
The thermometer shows value=18 unit=°C
